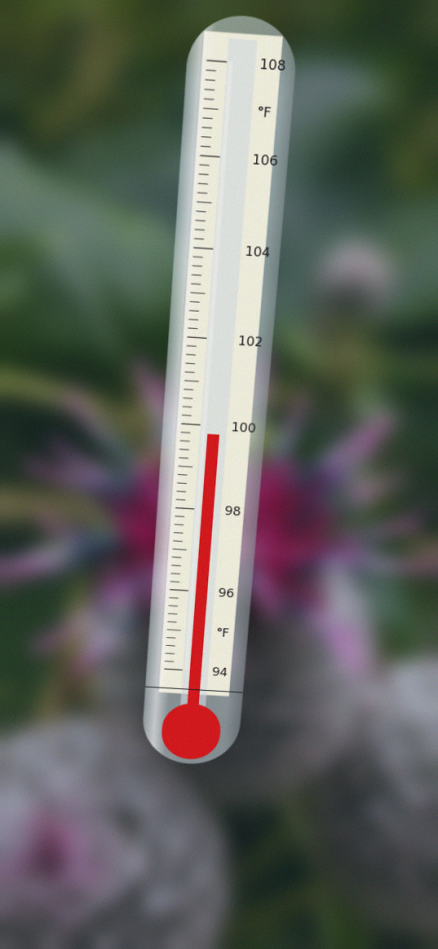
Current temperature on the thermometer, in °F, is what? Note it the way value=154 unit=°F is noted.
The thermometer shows value=99.8 unit=°F
